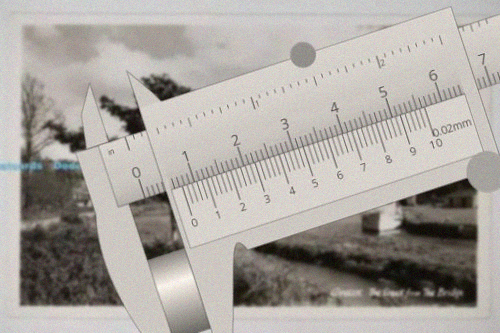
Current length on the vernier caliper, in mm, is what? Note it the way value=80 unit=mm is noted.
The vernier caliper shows value=7.5 unit=mm
